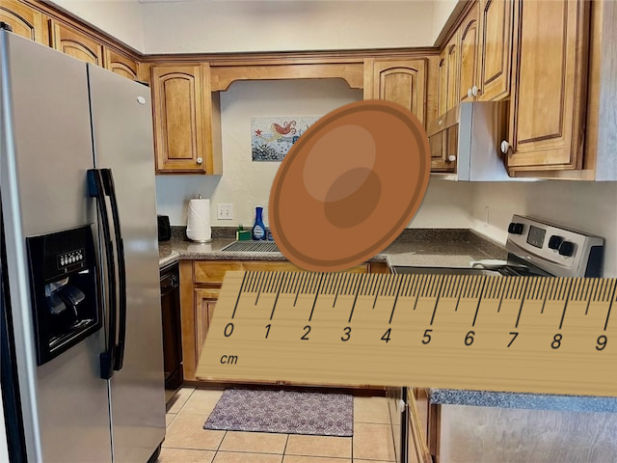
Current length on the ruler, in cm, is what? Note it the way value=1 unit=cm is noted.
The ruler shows value=4 unit=cm
